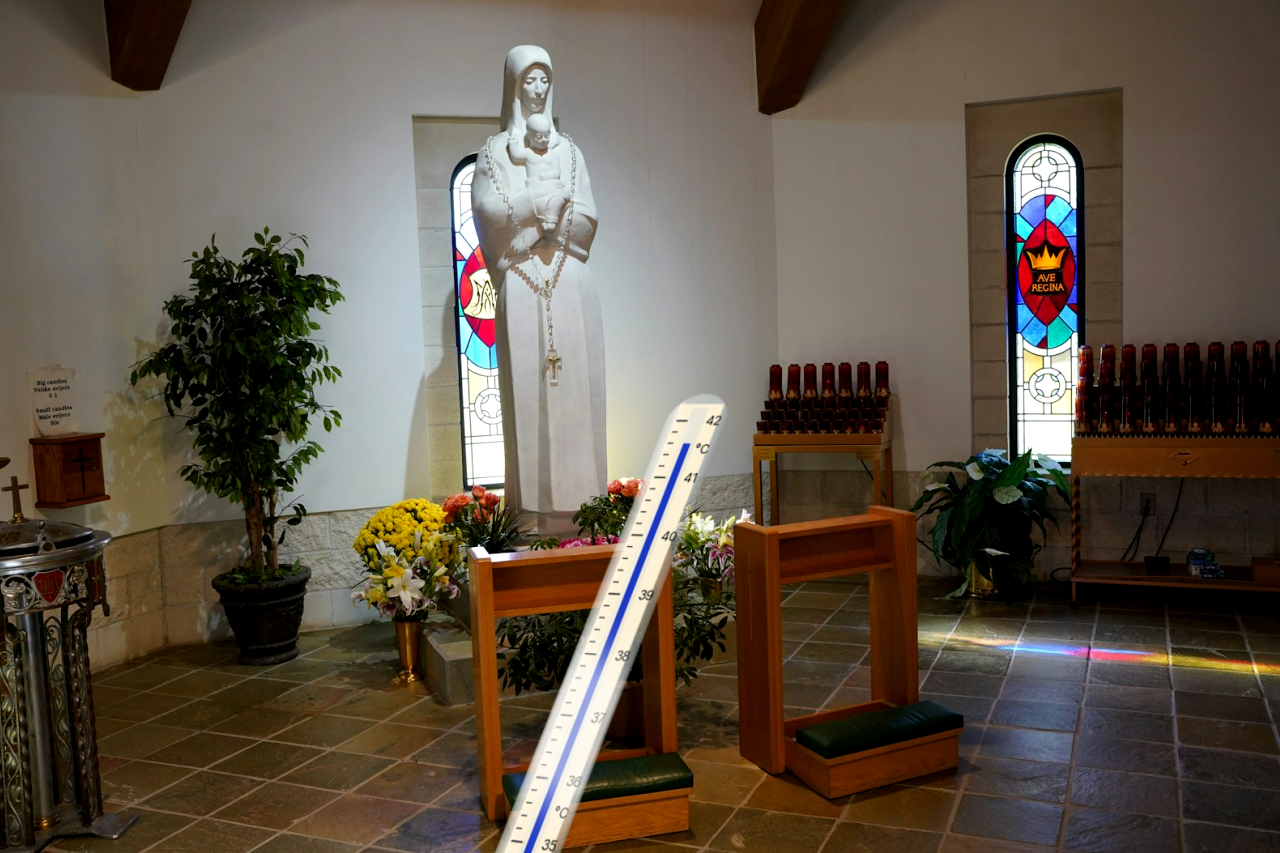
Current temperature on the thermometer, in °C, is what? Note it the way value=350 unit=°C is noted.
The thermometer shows value=41.6 unit=°C
